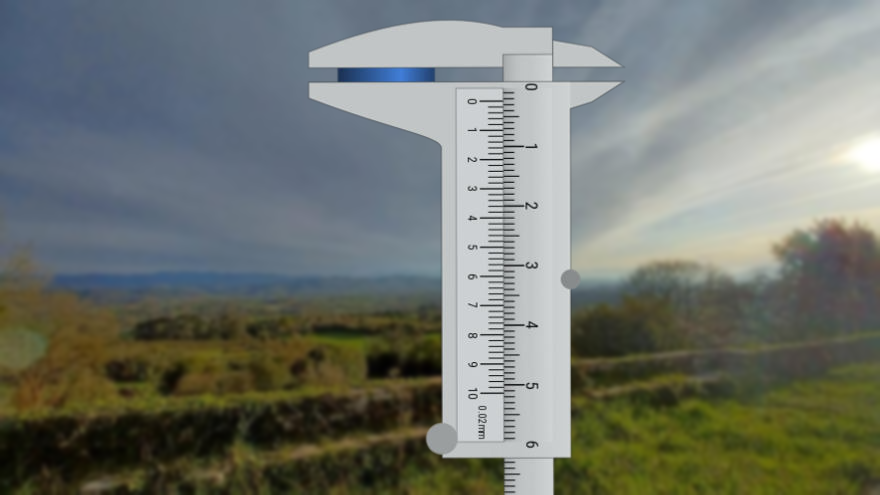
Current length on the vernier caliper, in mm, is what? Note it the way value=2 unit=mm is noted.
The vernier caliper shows value=2.4 unit=mm
